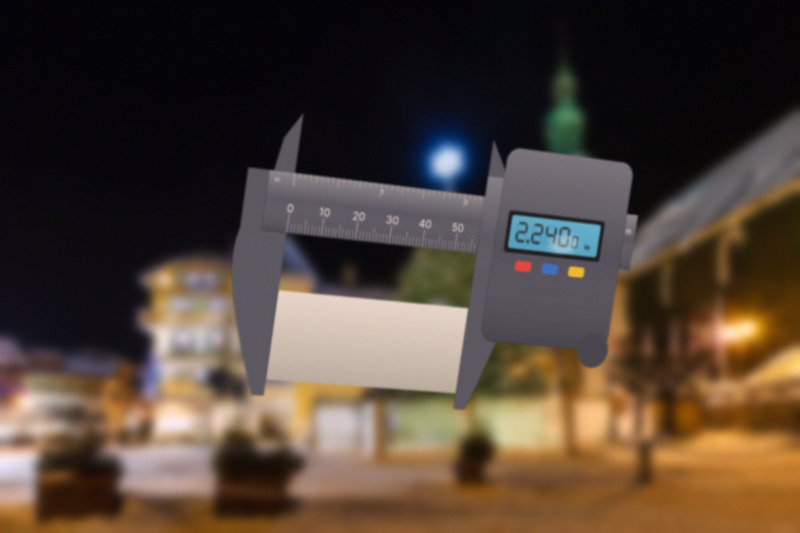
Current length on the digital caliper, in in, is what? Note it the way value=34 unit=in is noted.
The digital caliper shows value=2.2400 unit=in
